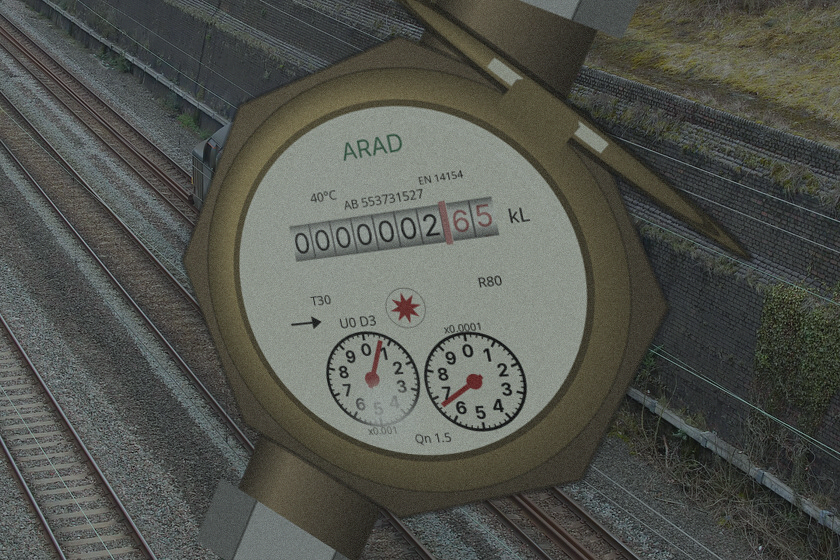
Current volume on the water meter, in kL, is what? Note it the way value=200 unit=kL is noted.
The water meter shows value=2.6506 unit=kL
